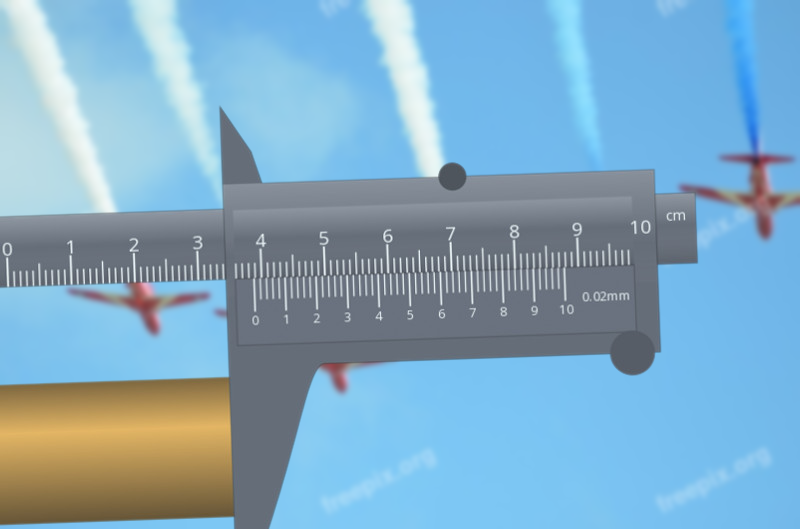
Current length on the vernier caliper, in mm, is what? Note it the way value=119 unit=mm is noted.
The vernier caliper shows value=38.8 unit=mm
